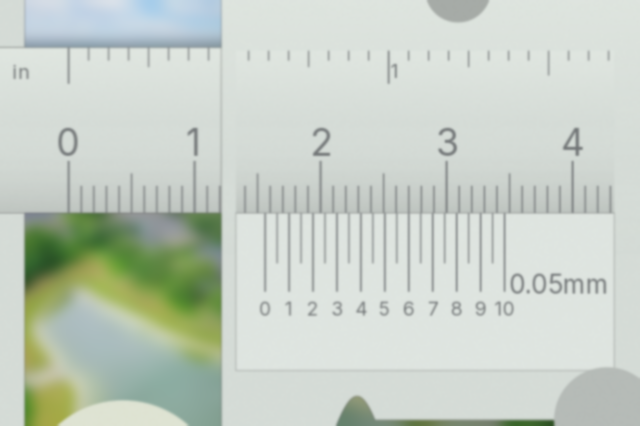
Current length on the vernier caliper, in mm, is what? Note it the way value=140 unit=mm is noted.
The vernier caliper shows value=15.6 unit=mm
